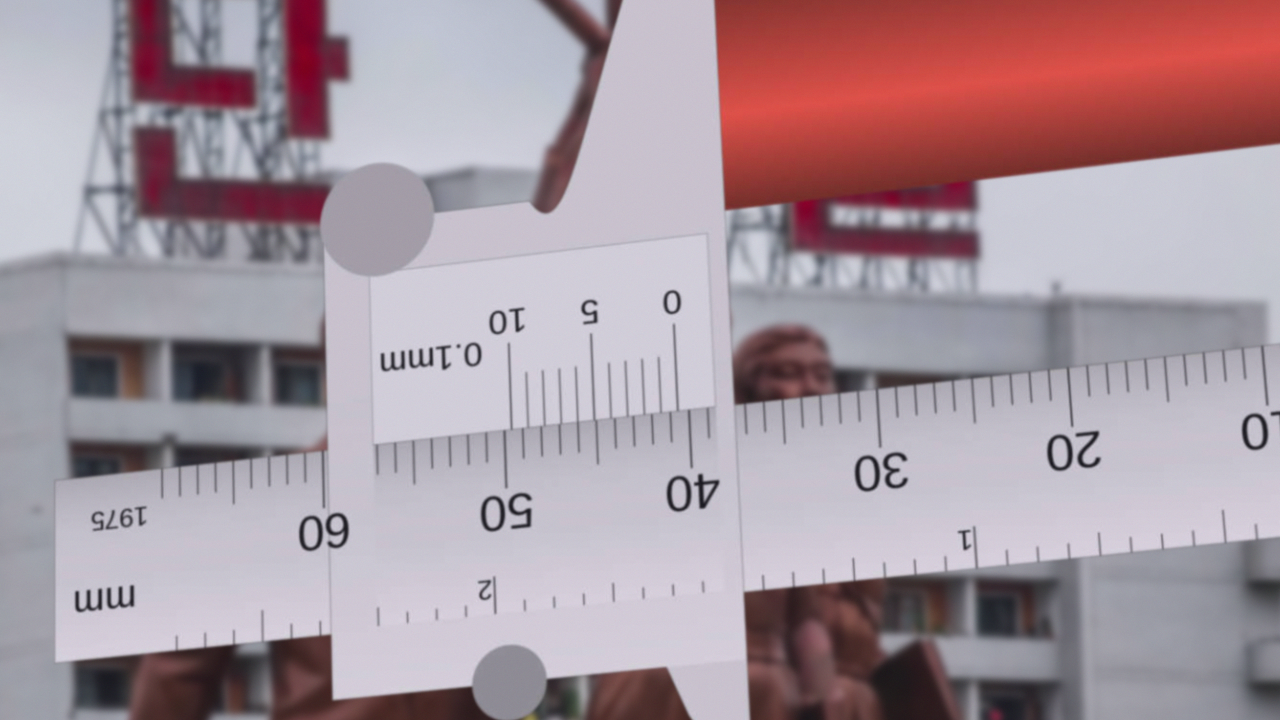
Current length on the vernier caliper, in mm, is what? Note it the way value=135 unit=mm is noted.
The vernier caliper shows value=40.6 unit=mm
